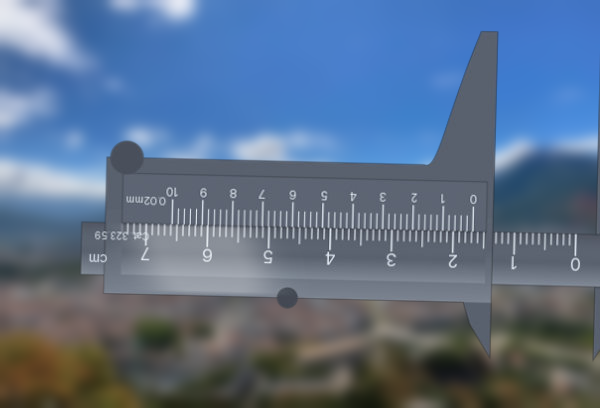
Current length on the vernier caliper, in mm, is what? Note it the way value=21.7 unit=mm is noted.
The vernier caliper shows value=16.8 unit=mm
